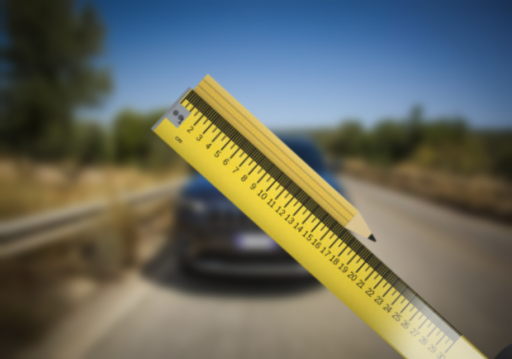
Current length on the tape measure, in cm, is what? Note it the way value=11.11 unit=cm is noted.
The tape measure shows value=19.5 unit=cm
